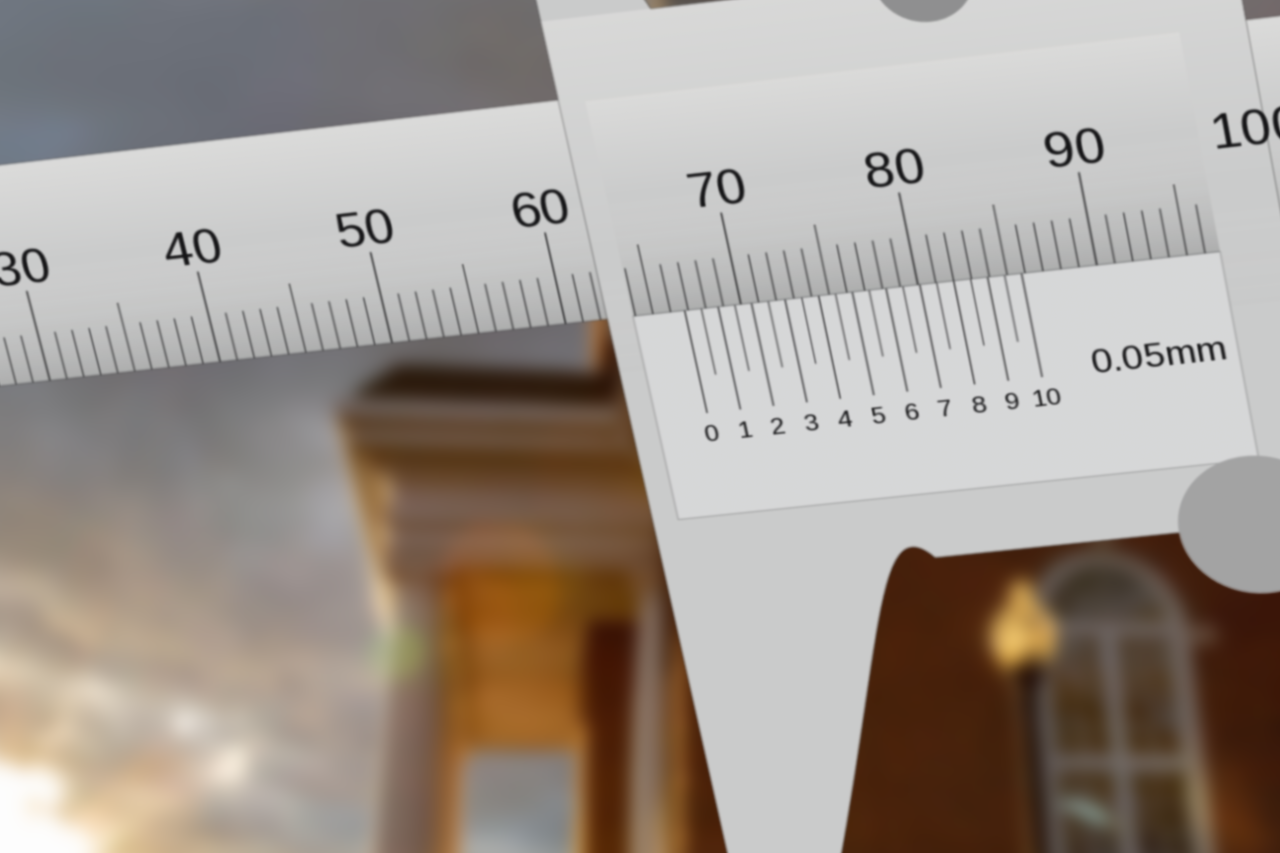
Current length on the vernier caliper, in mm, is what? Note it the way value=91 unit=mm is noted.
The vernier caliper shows value=66.8 unit=mm
